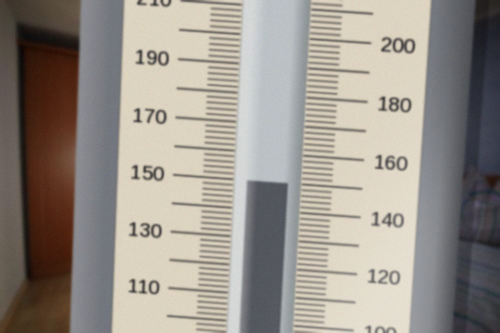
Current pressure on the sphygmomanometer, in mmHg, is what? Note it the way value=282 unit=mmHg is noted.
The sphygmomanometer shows value=150 unit=mmHg
